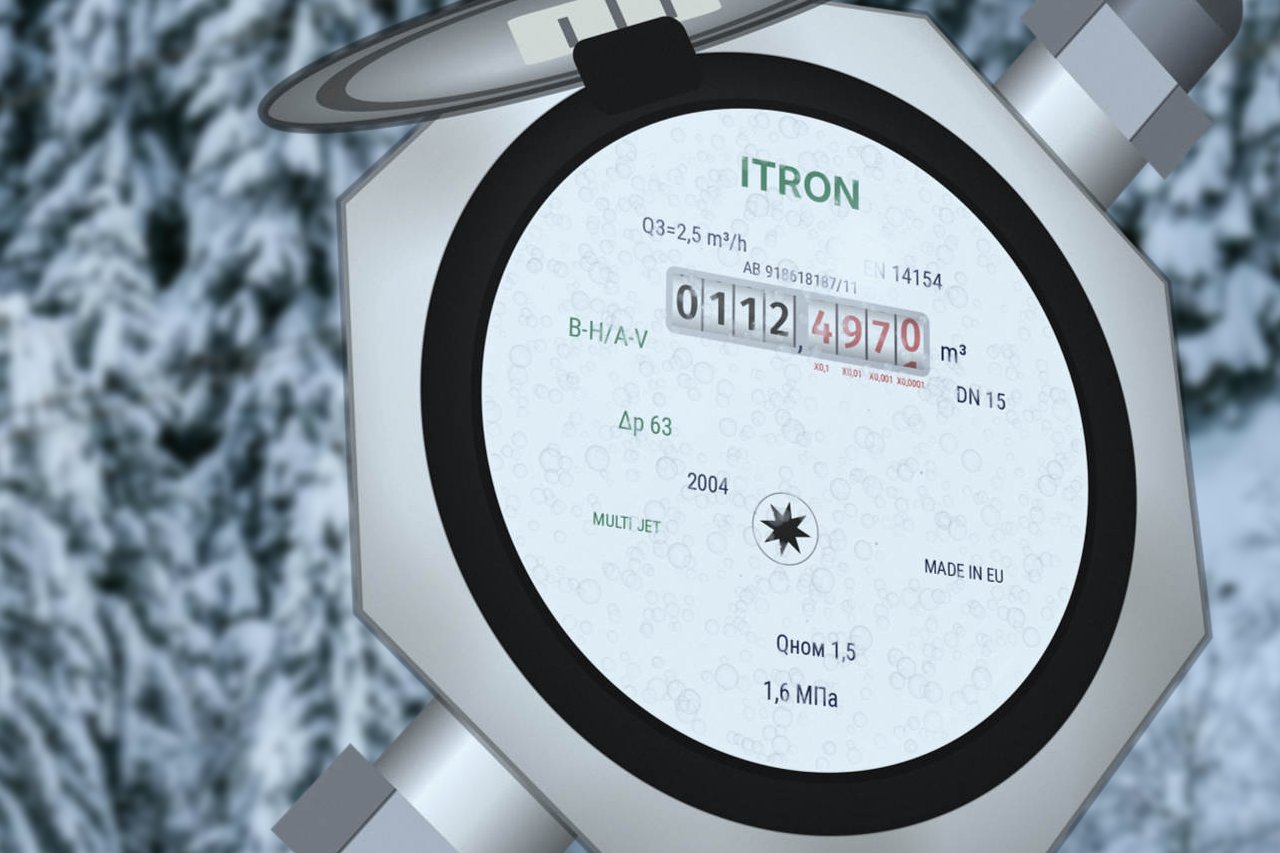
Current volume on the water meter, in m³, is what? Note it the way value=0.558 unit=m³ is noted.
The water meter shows value=112.4970 unit=m³
